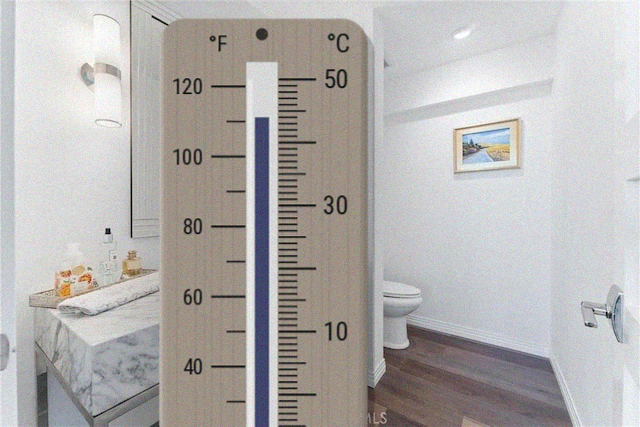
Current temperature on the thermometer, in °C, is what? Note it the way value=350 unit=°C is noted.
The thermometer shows value=44 unit=°C
